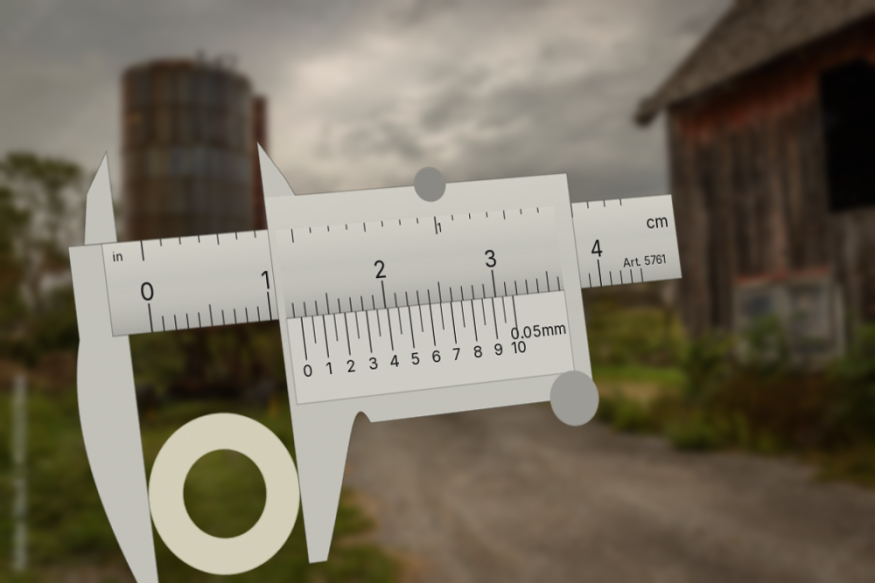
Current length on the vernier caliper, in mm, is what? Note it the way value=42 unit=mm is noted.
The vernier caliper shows value=12.6 unit=mm
